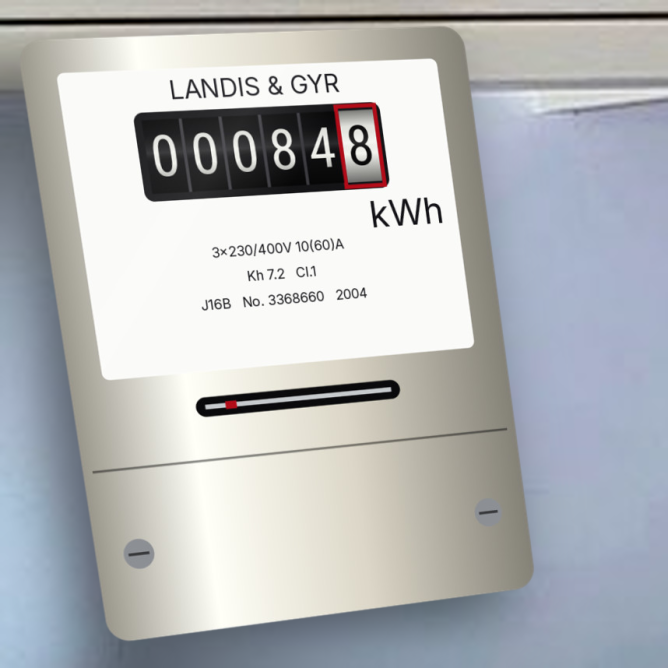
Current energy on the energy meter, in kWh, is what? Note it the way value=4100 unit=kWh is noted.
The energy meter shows value=84.8 unit=kWh
